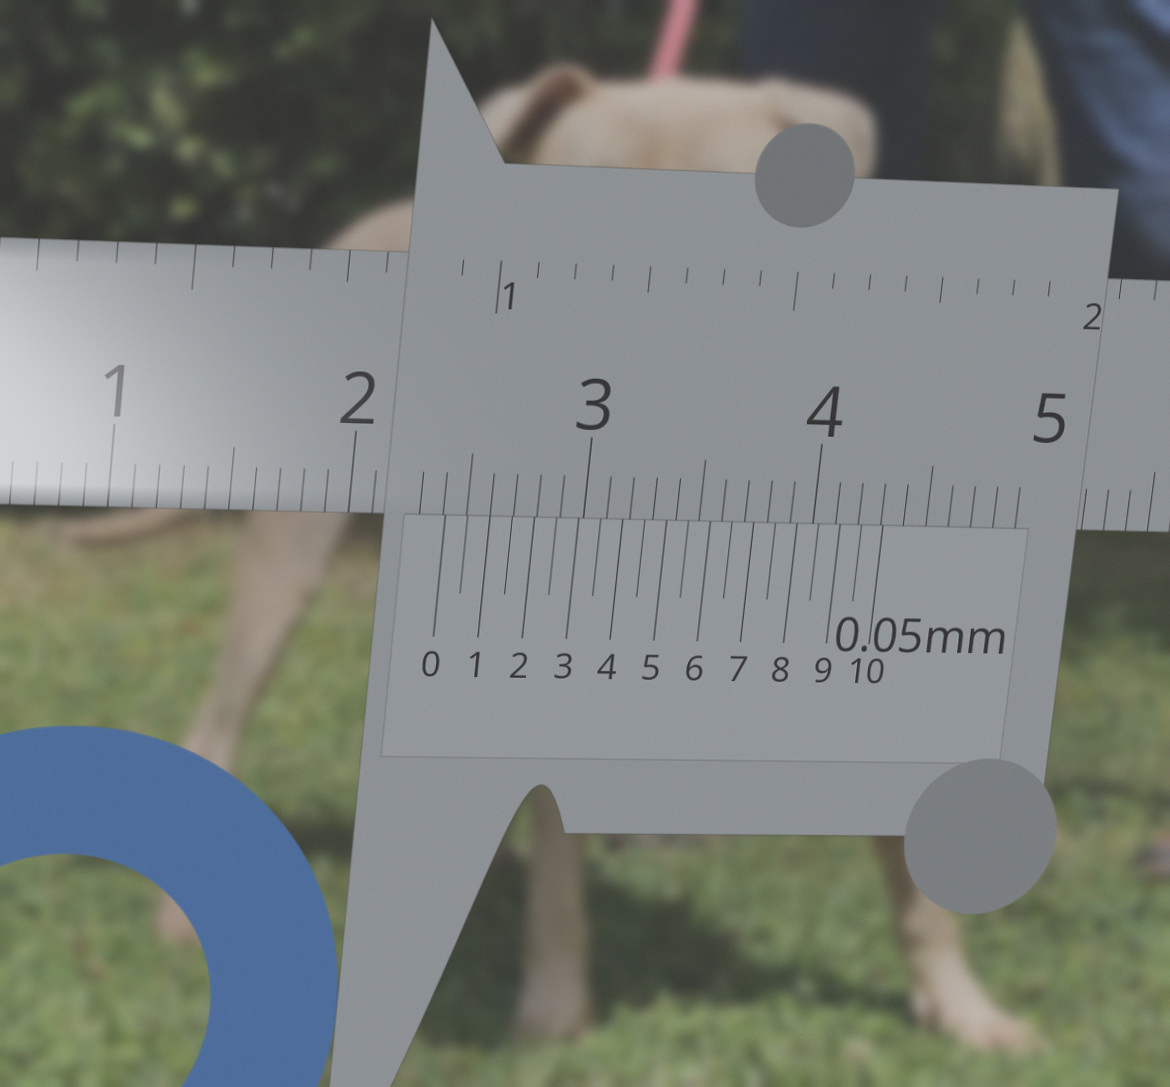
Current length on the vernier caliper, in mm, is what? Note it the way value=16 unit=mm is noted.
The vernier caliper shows value=24.1 unit=mm
